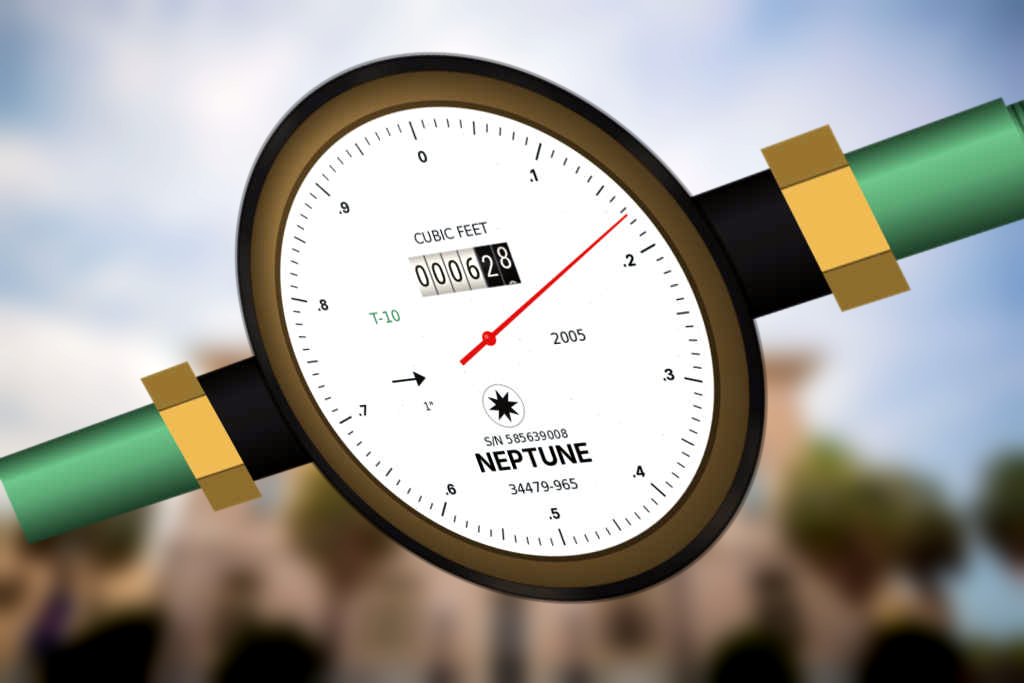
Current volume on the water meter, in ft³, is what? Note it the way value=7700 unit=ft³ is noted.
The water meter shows value=628.17 unit=ft³
